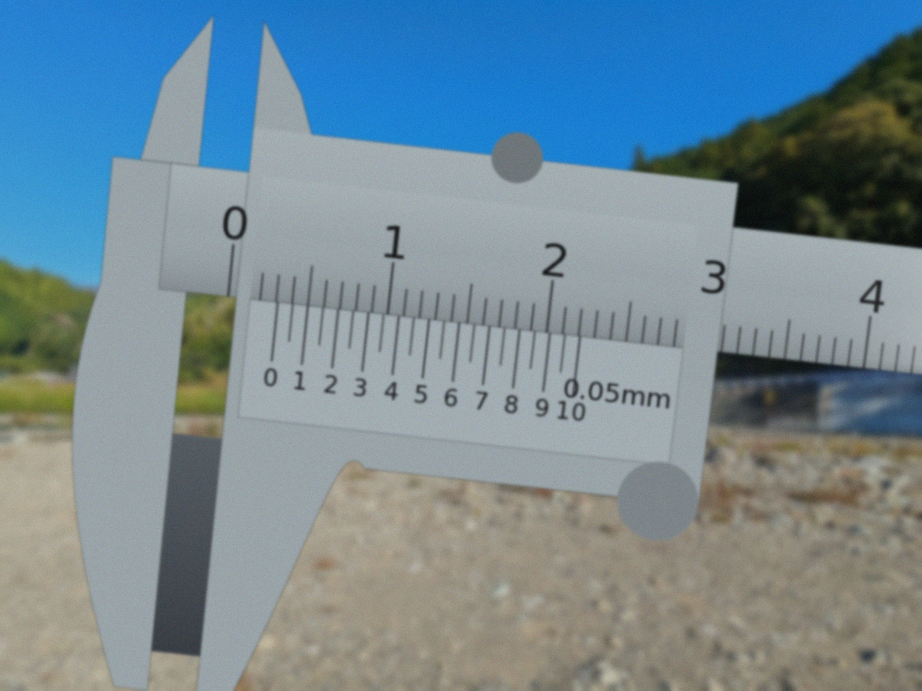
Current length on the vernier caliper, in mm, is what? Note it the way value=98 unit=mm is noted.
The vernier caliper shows value=3.1 unit=mm
